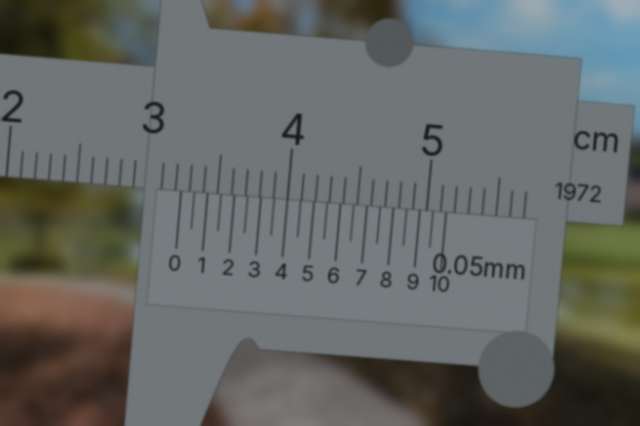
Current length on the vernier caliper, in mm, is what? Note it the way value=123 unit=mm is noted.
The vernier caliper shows value=32.4 unit=mm
